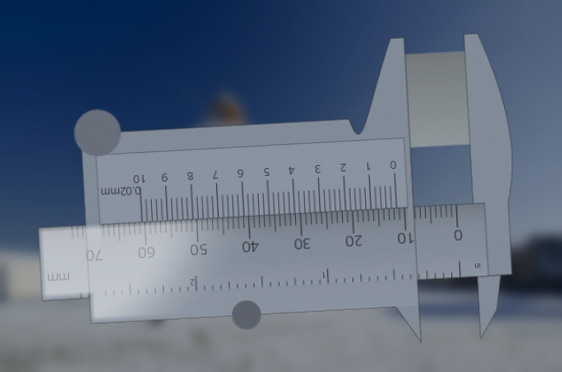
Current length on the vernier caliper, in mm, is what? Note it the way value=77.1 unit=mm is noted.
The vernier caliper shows value=11.5 unit=mm
